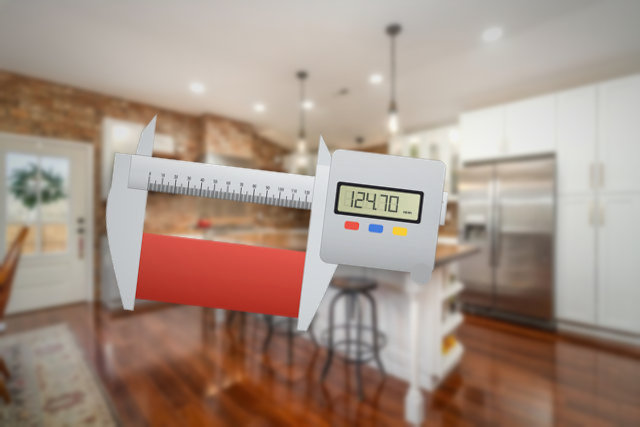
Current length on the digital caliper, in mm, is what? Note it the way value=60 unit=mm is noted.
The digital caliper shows value=124.70 unit=mm
